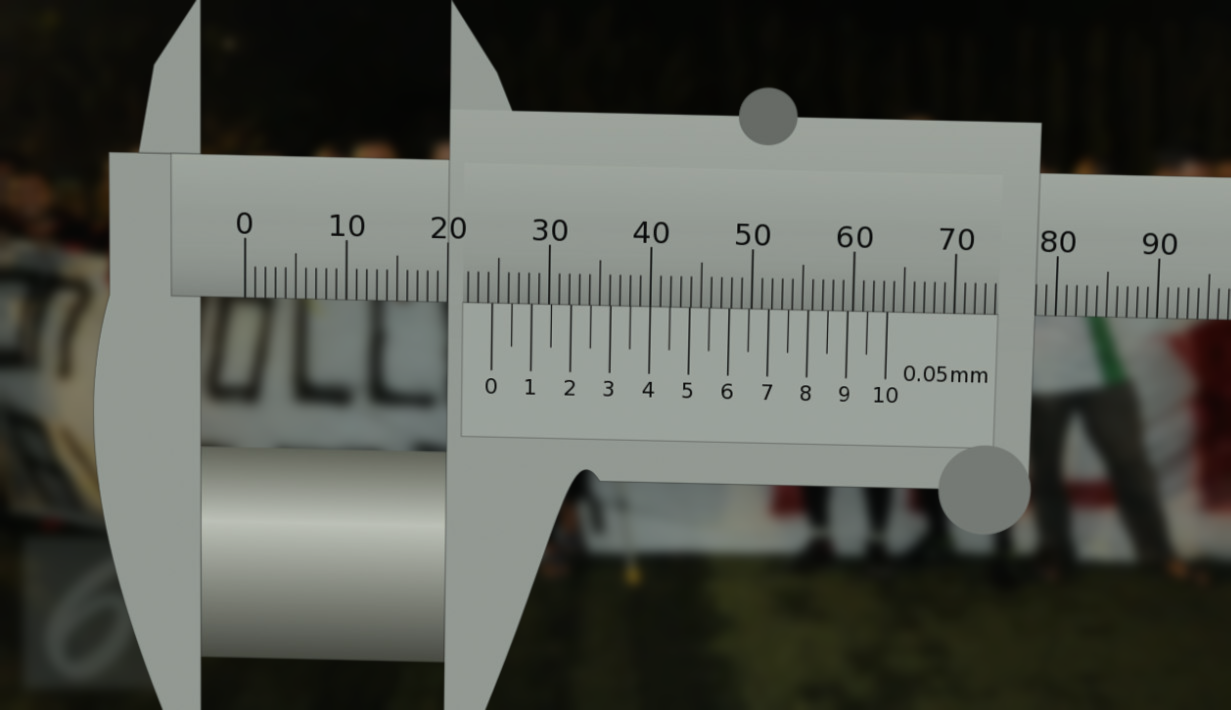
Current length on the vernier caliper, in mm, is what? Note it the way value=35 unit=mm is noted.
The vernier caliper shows value=24.4 unit=mm
